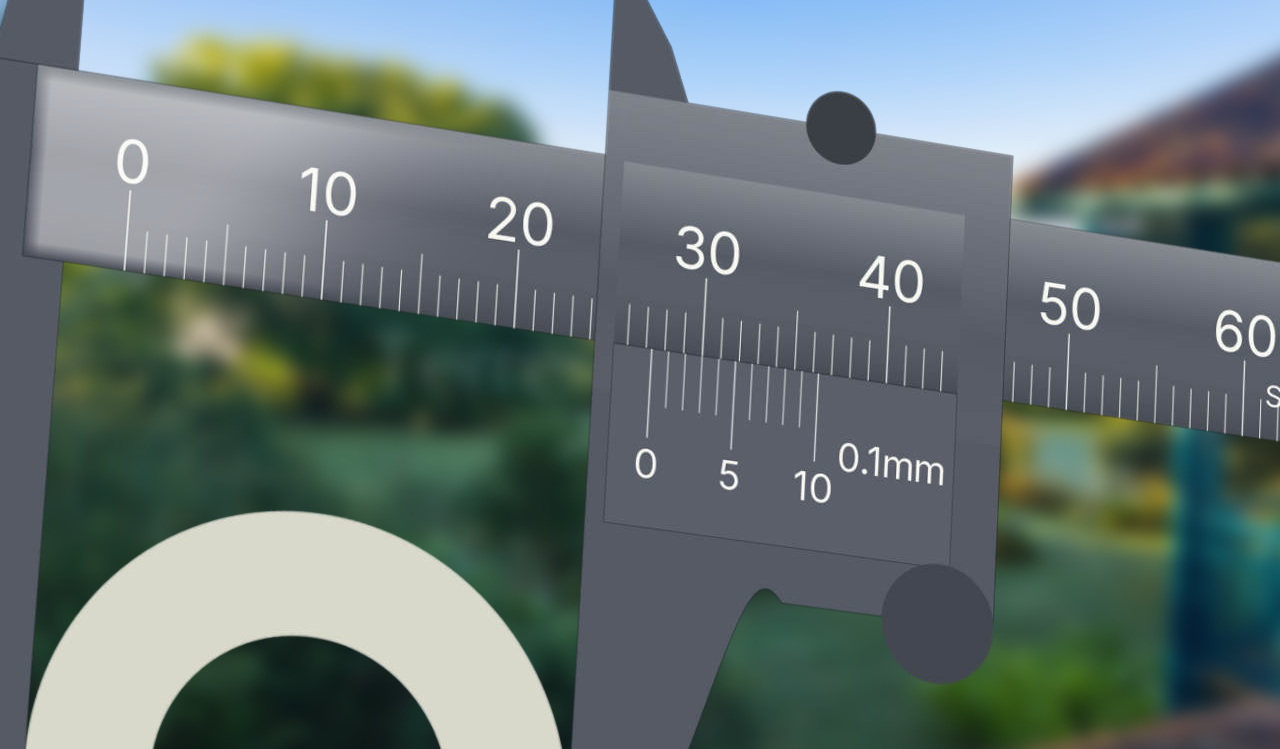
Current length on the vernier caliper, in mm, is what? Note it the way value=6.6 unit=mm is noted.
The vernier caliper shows value=27.3 unit=mm
